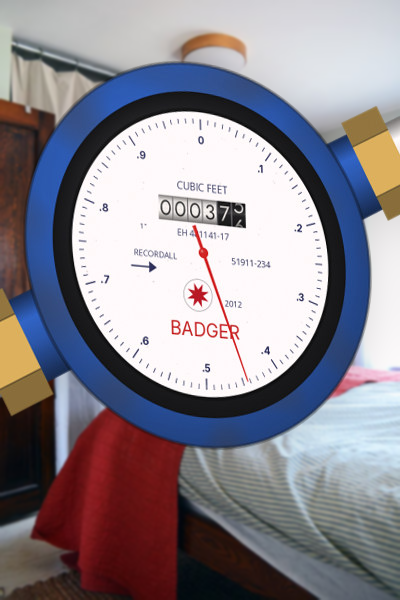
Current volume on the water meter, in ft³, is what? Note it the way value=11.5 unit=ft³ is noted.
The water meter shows value=375.44 unit=ft³
